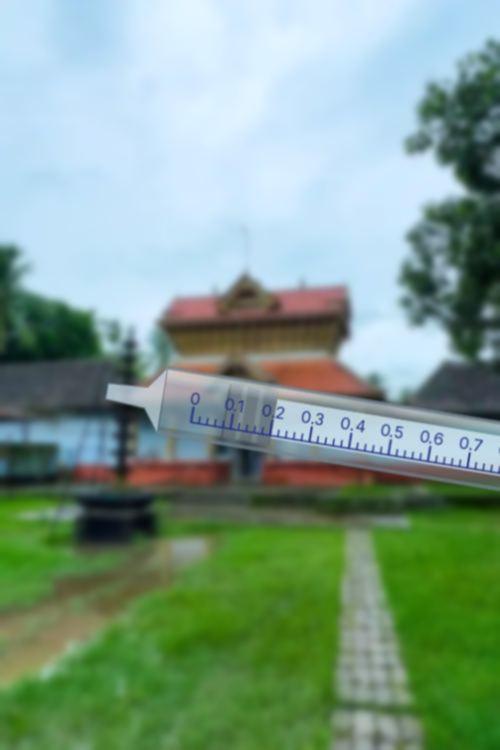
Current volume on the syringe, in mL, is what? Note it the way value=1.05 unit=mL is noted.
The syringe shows value=0.08 unit=mL
